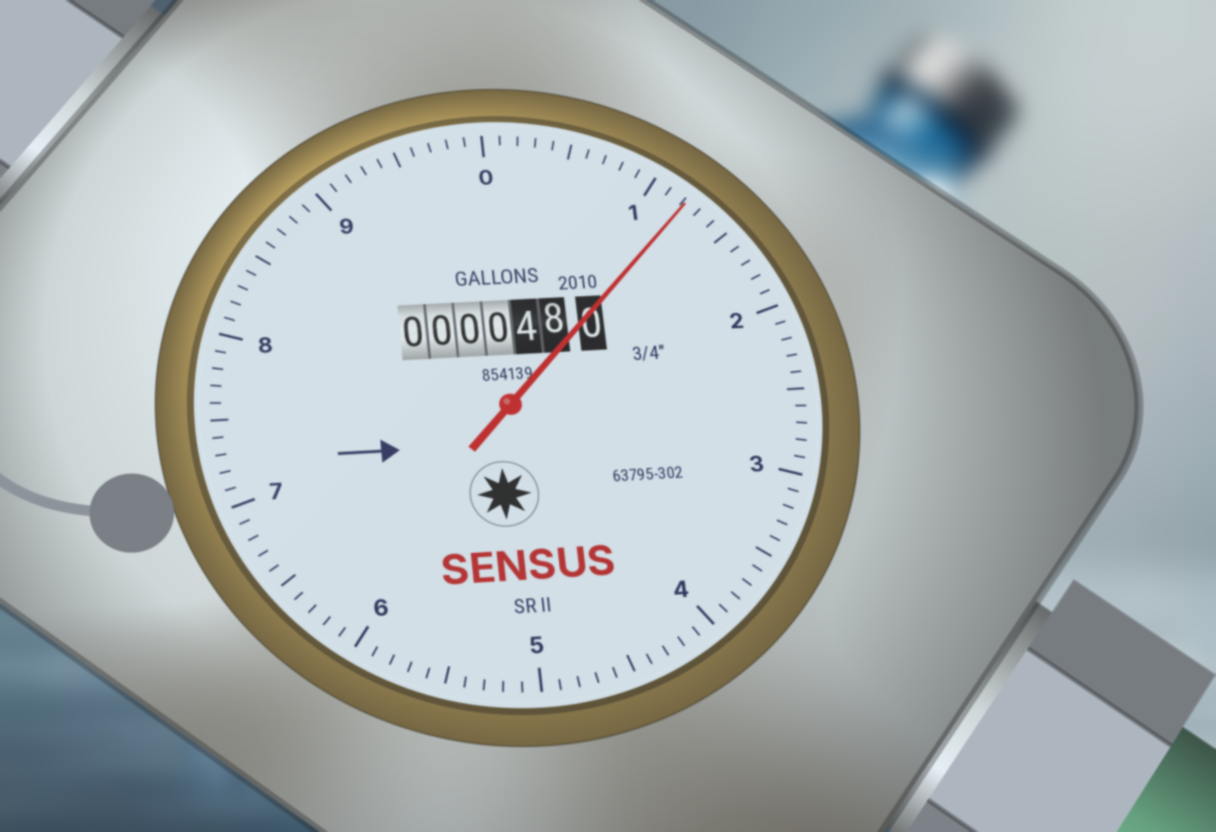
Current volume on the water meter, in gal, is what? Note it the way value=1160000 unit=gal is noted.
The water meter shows value=481.2 unit=gal
